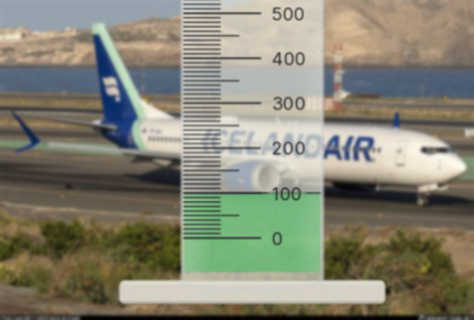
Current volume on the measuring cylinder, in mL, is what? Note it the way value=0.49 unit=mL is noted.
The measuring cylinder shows value=100 unit=mL
